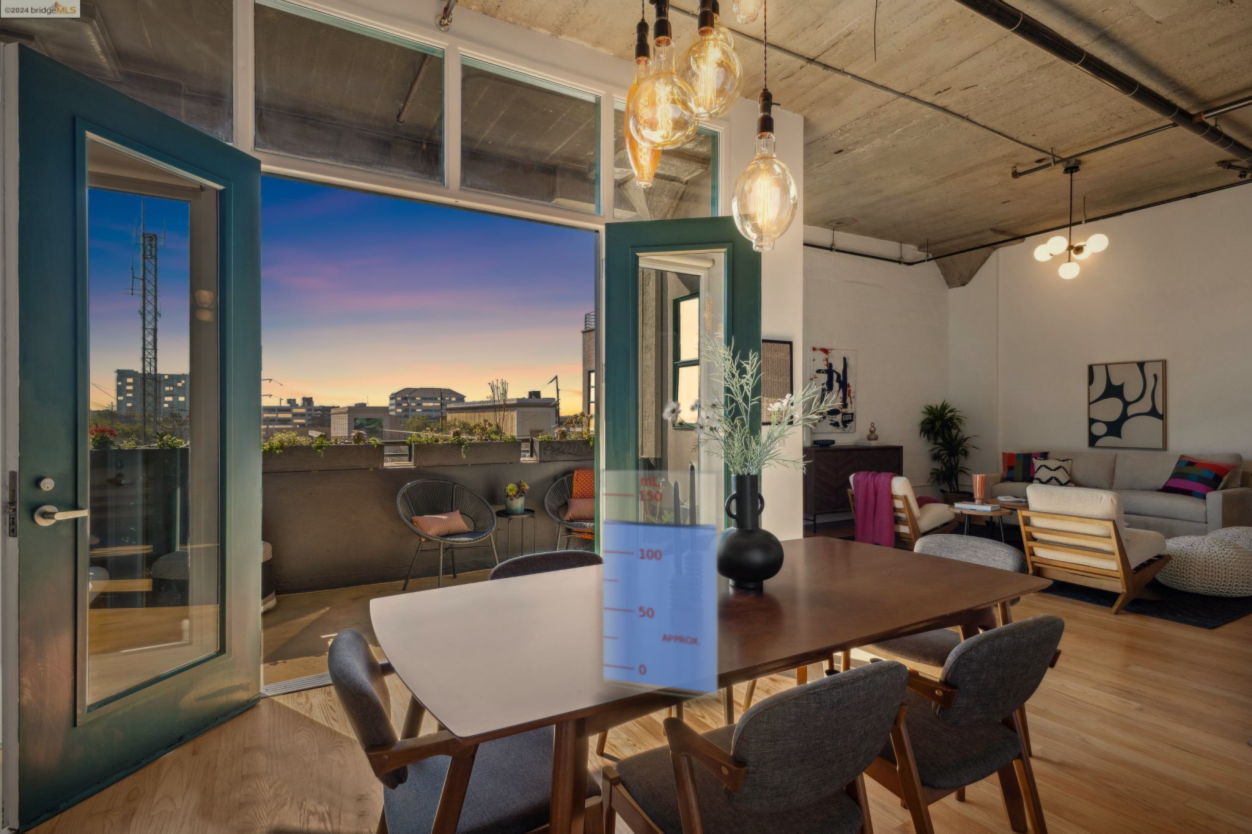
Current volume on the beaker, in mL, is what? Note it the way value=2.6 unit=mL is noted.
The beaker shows value=125 unit=mL
